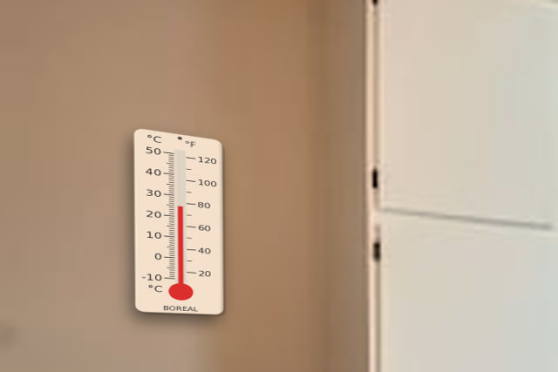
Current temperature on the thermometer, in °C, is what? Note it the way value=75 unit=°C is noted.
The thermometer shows value=25 unit=°C
